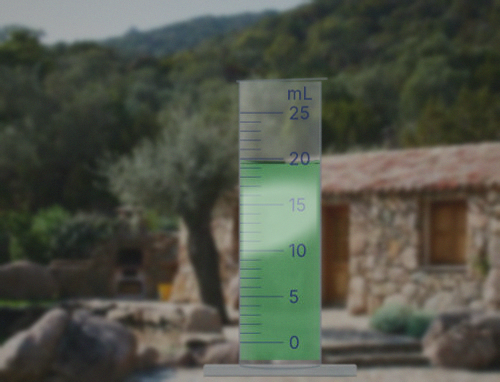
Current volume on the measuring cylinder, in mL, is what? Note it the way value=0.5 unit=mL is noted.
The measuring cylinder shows value=19.5 unit=mL
